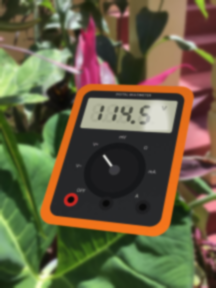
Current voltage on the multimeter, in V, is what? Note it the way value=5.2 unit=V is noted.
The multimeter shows value=114.5 unit=V
